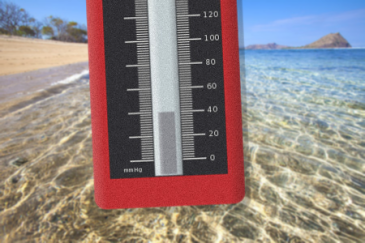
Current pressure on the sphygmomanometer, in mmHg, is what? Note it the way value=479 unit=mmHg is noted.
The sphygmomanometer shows value=40 unit=mmHg
